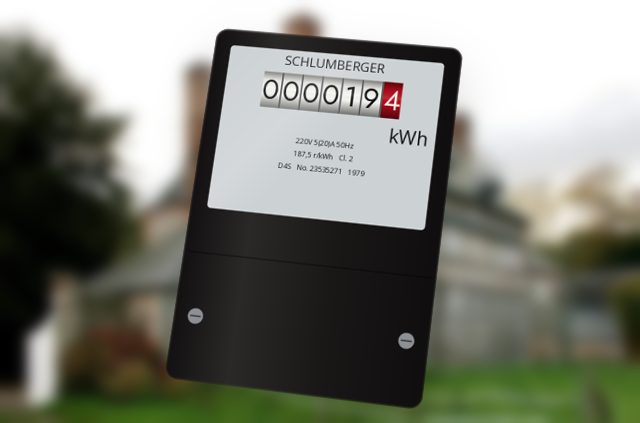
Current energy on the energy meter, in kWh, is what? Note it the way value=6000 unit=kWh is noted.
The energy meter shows value=19.4 unit=kWh
